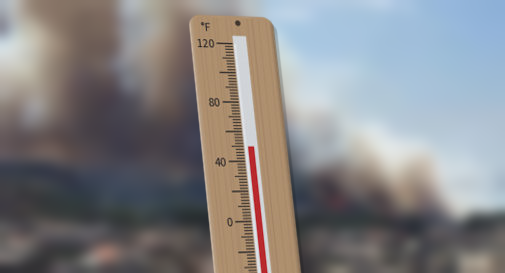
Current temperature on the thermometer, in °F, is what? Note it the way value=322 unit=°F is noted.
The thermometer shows value=50 unit=°F
